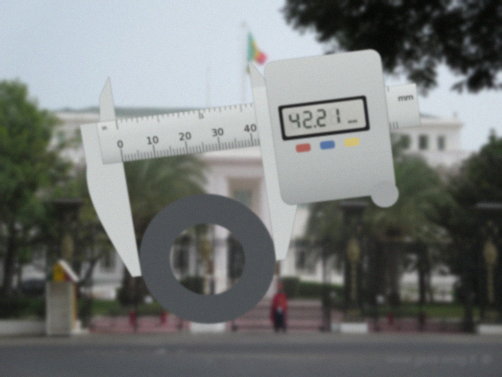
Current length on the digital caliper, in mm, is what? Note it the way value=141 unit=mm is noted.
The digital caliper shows value=42.21 unit=mm
